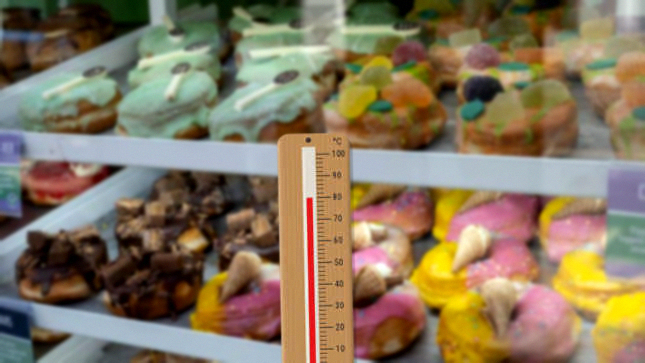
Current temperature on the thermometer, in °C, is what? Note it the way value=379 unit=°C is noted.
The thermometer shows value=80 unit=°C
